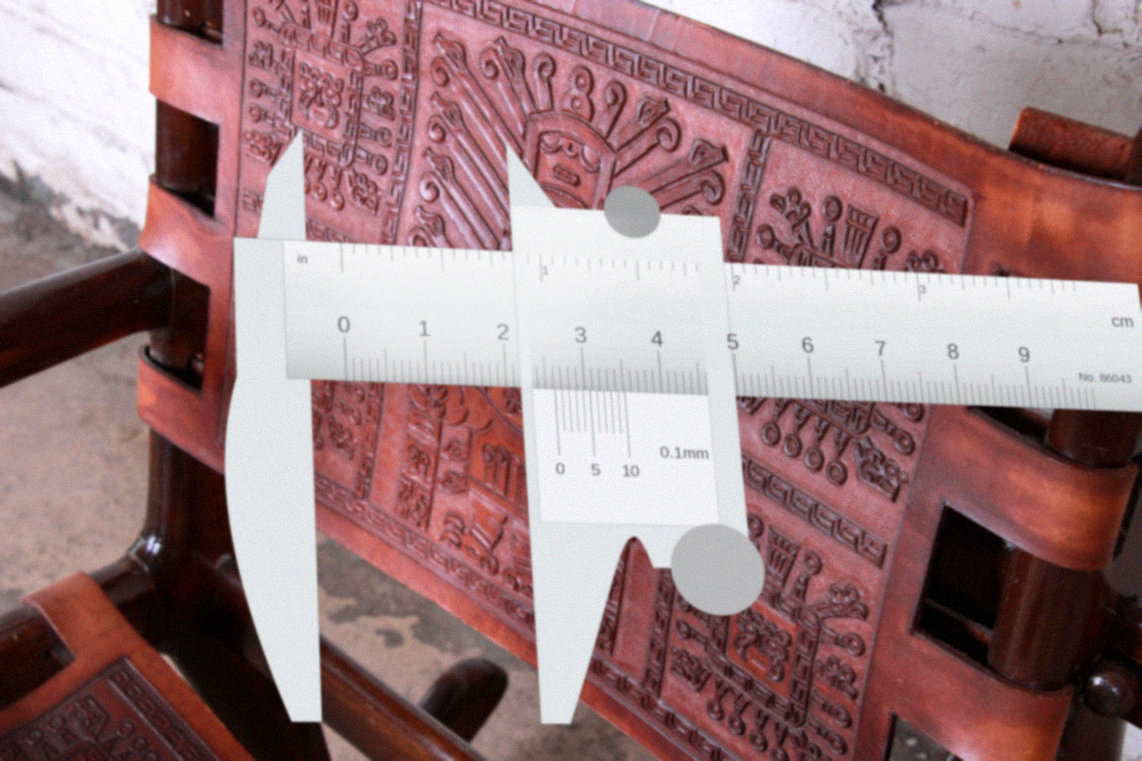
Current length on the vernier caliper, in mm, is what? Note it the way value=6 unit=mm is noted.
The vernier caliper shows value=26.2 unit=mm
